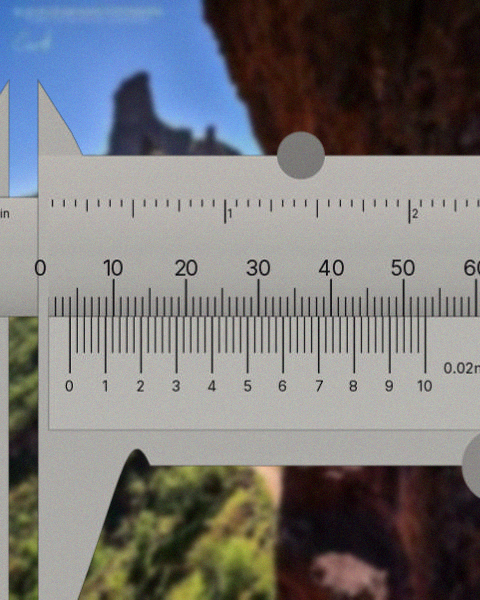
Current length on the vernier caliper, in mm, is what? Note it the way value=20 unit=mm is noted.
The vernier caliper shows value=4.0 unit=mm
